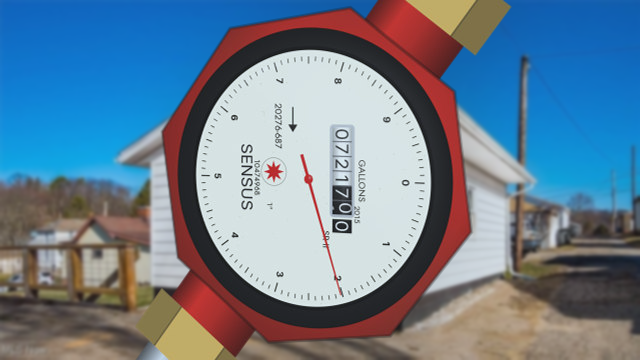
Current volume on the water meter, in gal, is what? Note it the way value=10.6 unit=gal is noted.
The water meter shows value=721702.0 unit=gal
